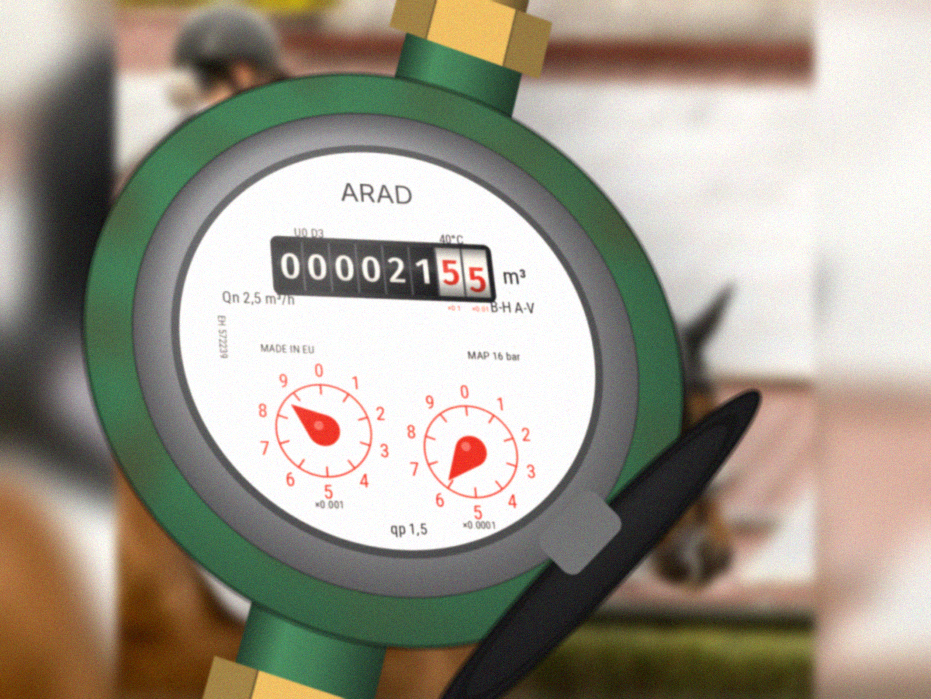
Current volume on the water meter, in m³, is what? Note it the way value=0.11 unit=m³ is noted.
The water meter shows value=21.5486 unit=m³
